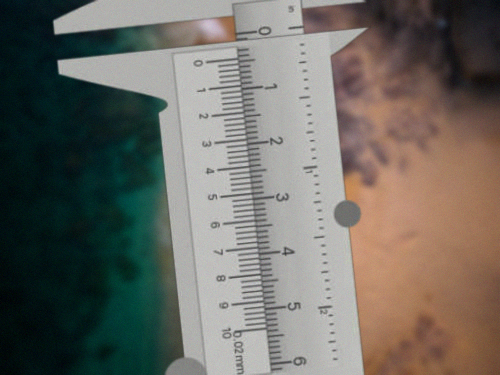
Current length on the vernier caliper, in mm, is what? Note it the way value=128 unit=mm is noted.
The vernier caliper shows value=4.5 unit=mm
